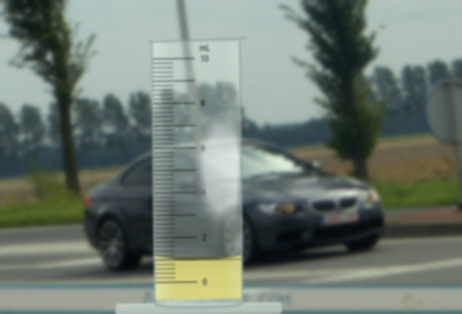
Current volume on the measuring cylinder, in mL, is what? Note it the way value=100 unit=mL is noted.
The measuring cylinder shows value=1 unit=mL
